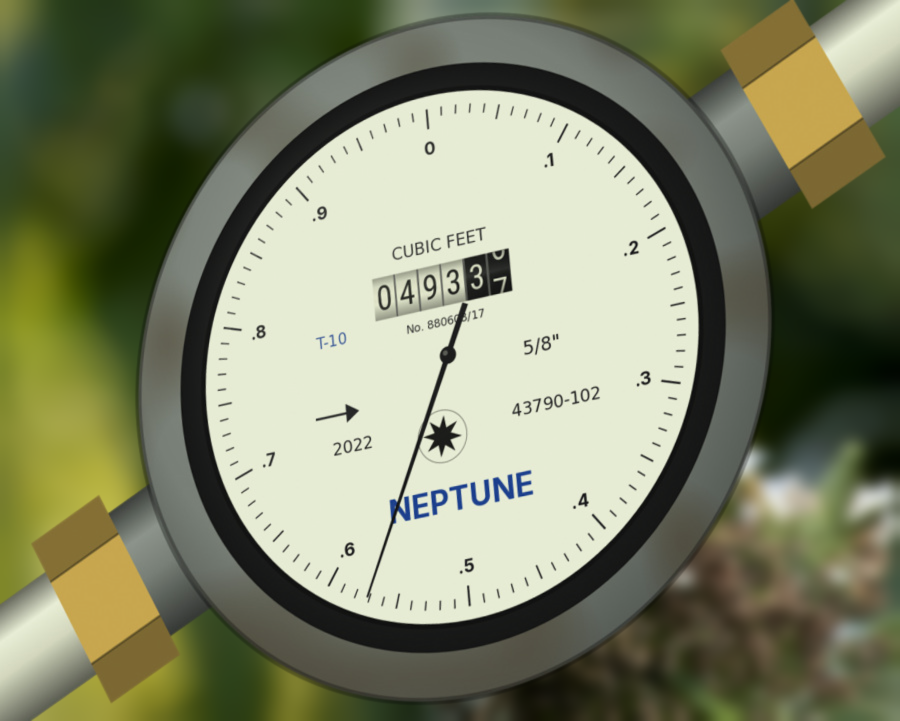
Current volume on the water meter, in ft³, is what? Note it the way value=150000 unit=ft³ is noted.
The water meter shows value=49336.57 unit=ft³
